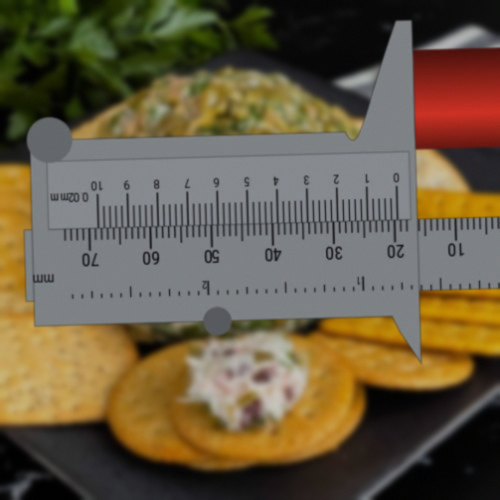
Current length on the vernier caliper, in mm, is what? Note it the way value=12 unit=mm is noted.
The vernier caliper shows value=19.5 unit=mm
